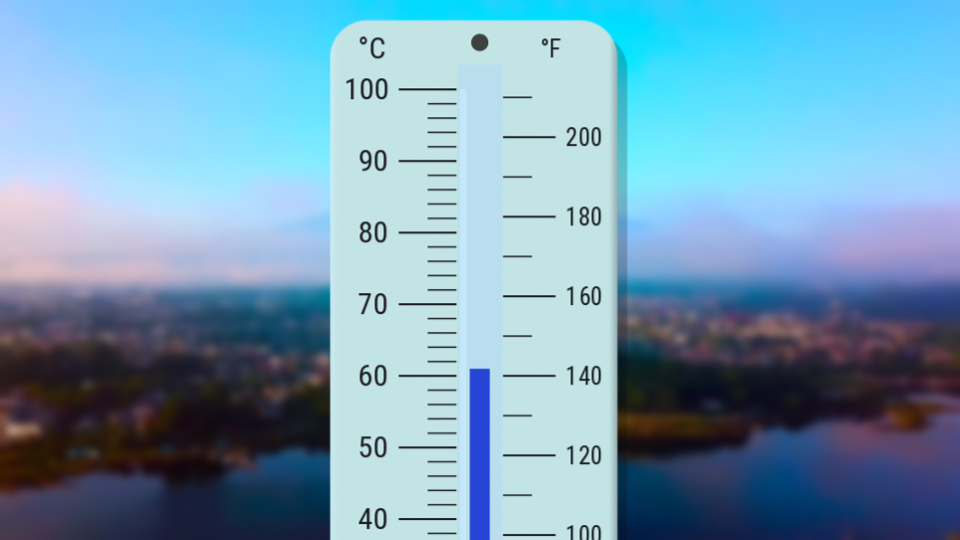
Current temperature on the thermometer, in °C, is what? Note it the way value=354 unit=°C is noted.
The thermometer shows value=61 unit=°C
